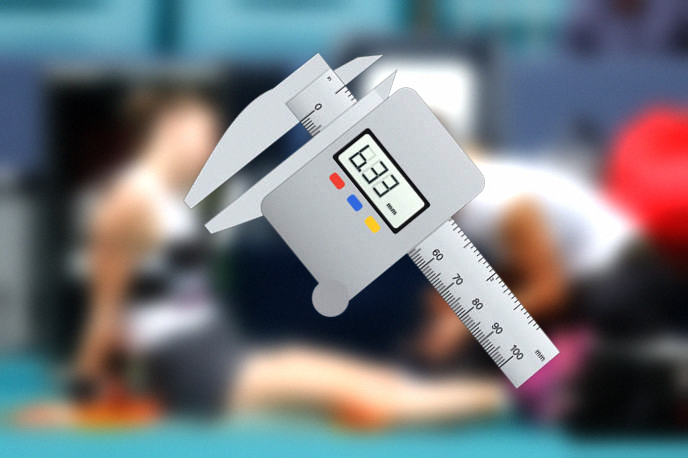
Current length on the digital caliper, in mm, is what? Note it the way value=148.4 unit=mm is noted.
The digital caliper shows value=6.33 unit=mm
